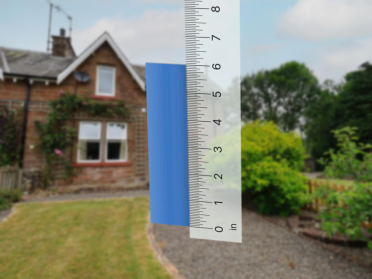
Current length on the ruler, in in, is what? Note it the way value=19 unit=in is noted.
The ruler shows value=6 unit=in
